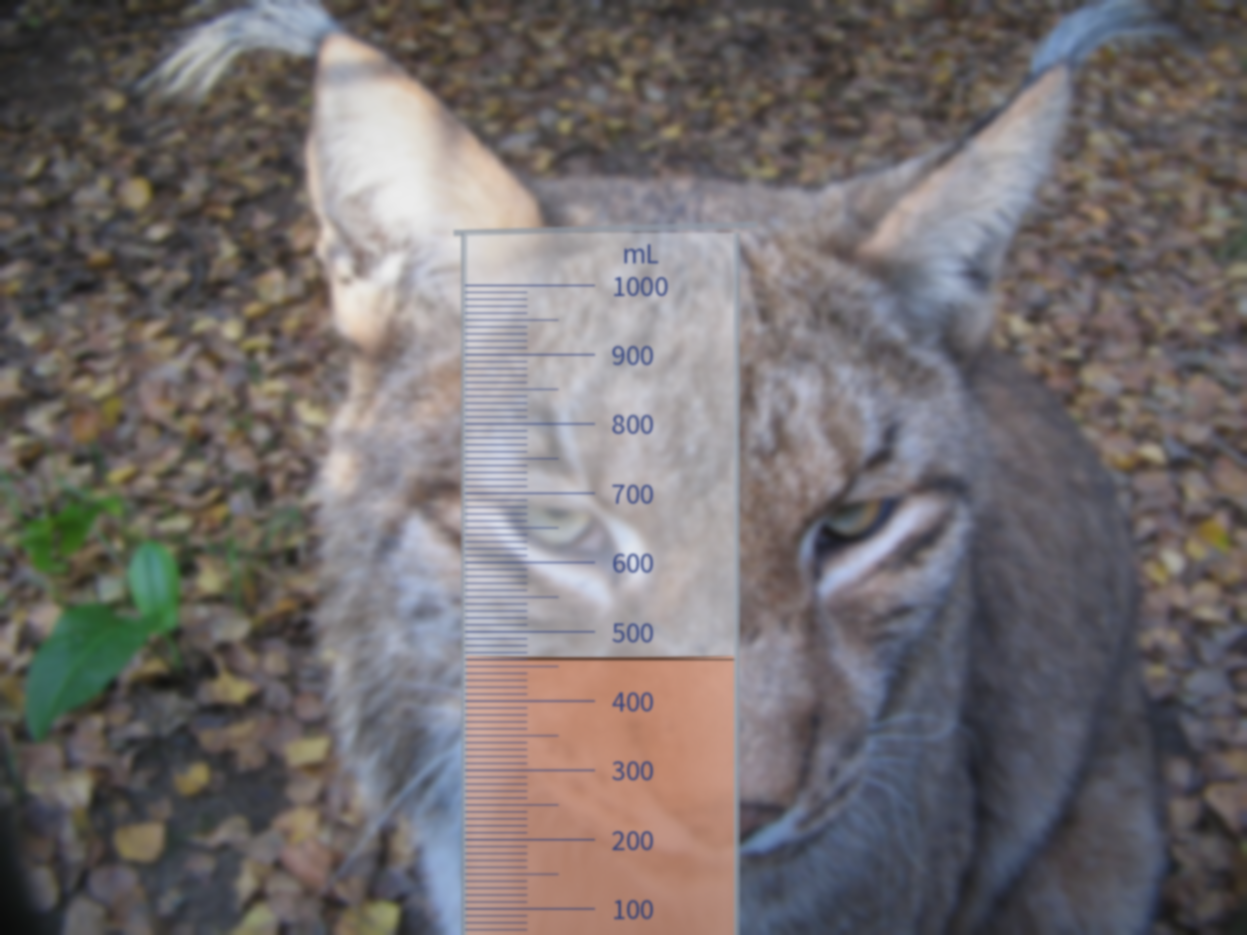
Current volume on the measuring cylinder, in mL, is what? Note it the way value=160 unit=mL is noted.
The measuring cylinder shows value=460 unit=mL
